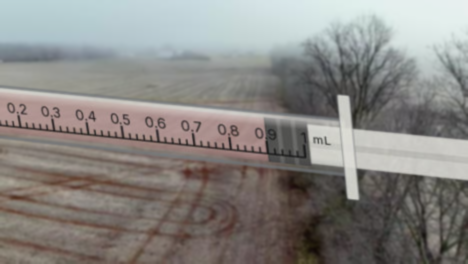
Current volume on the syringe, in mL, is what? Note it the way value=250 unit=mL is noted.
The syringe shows value=0.9 unit=mL
